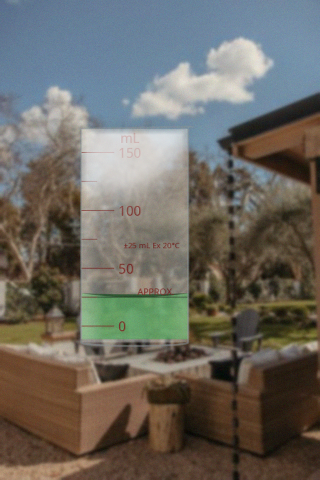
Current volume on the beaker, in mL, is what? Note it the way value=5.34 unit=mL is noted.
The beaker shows value=25 unit=mL
